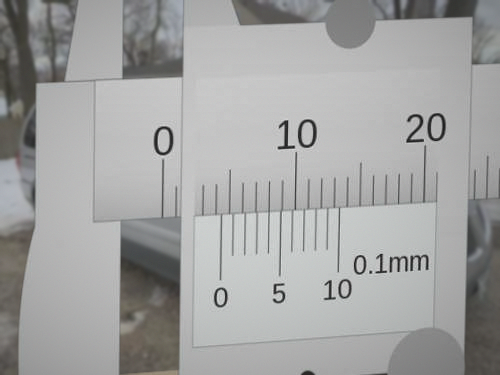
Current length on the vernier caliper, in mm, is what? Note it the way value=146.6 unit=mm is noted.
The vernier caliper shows value=4.4 unit=mm
